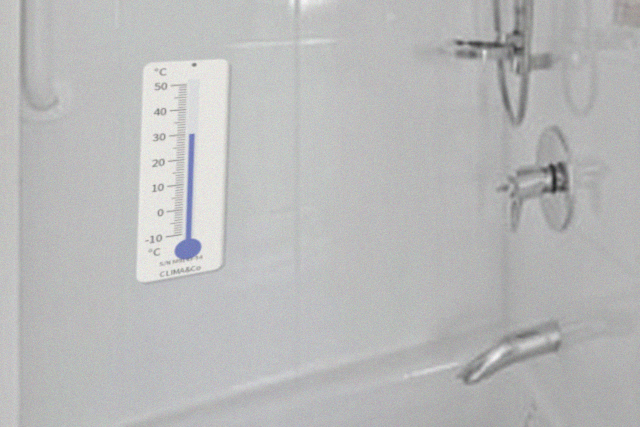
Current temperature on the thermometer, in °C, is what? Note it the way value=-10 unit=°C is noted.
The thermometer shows value=30 unit=°C
